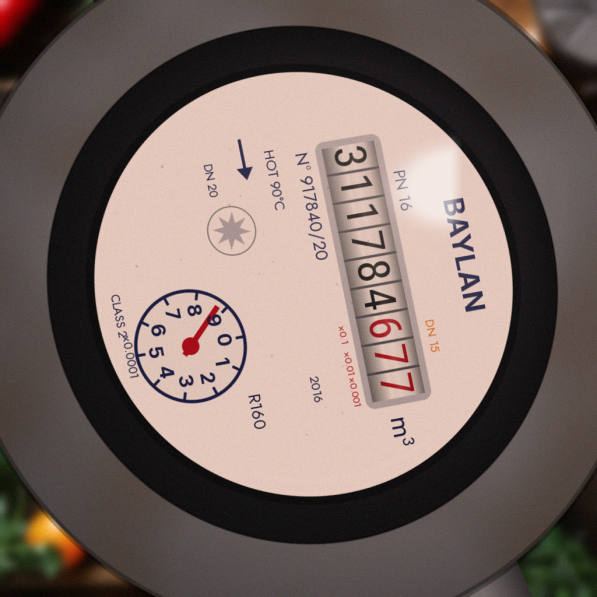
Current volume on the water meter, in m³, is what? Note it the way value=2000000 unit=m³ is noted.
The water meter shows value=311784.6778 unit=m³
